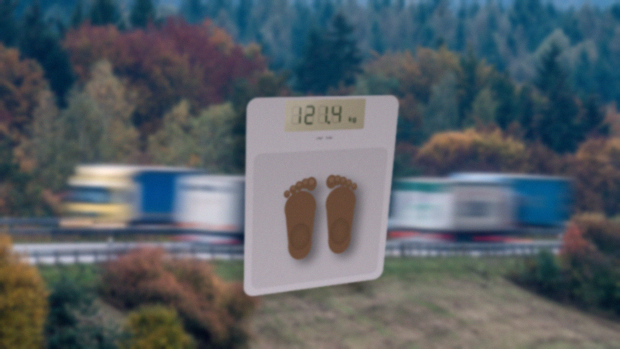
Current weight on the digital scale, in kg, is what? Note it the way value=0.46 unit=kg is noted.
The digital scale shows value=121.4 unit=kg
